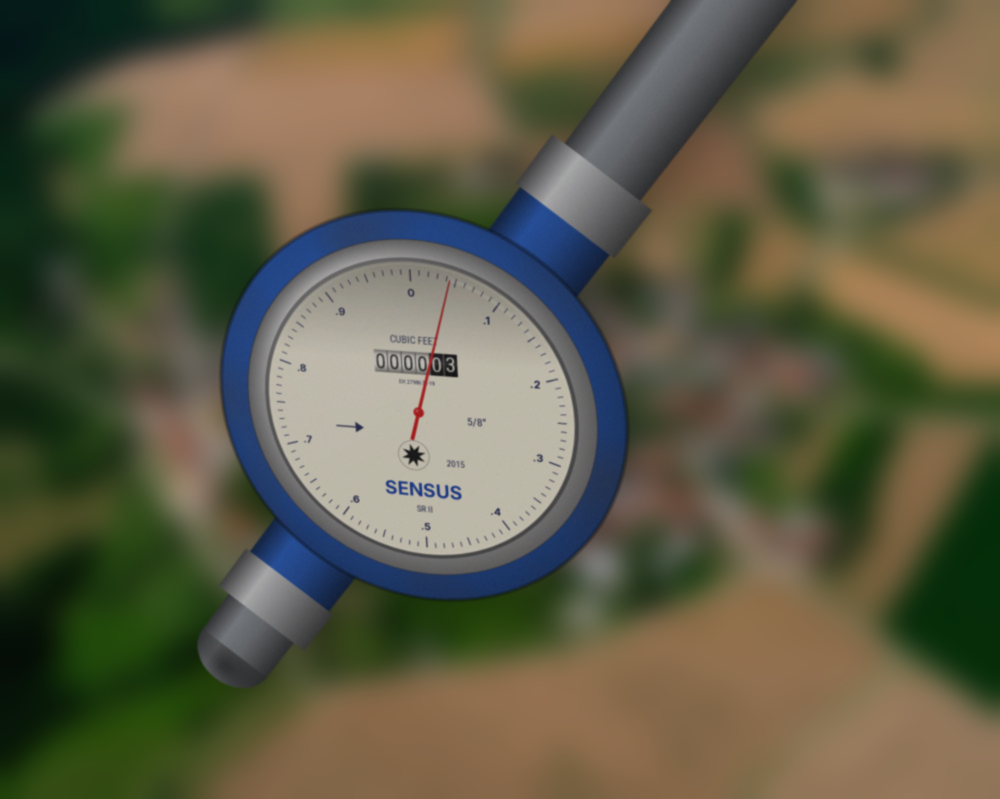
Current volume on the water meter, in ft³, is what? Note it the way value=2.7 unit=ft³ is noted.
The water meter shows value=3.04 unit=ft³
